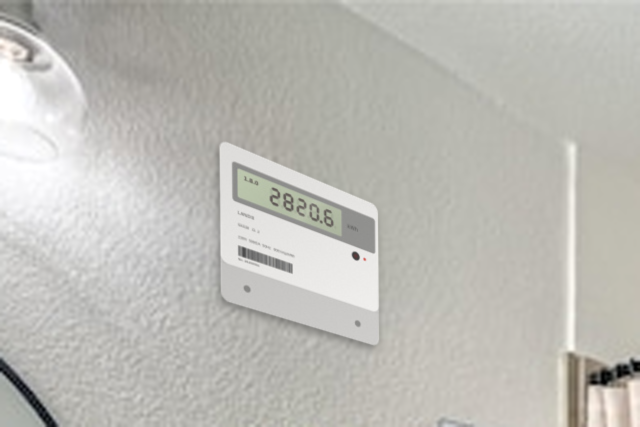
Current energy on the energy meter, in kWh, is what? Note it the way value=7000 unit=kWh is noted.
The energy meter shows value=2820.6 unit=kWh
